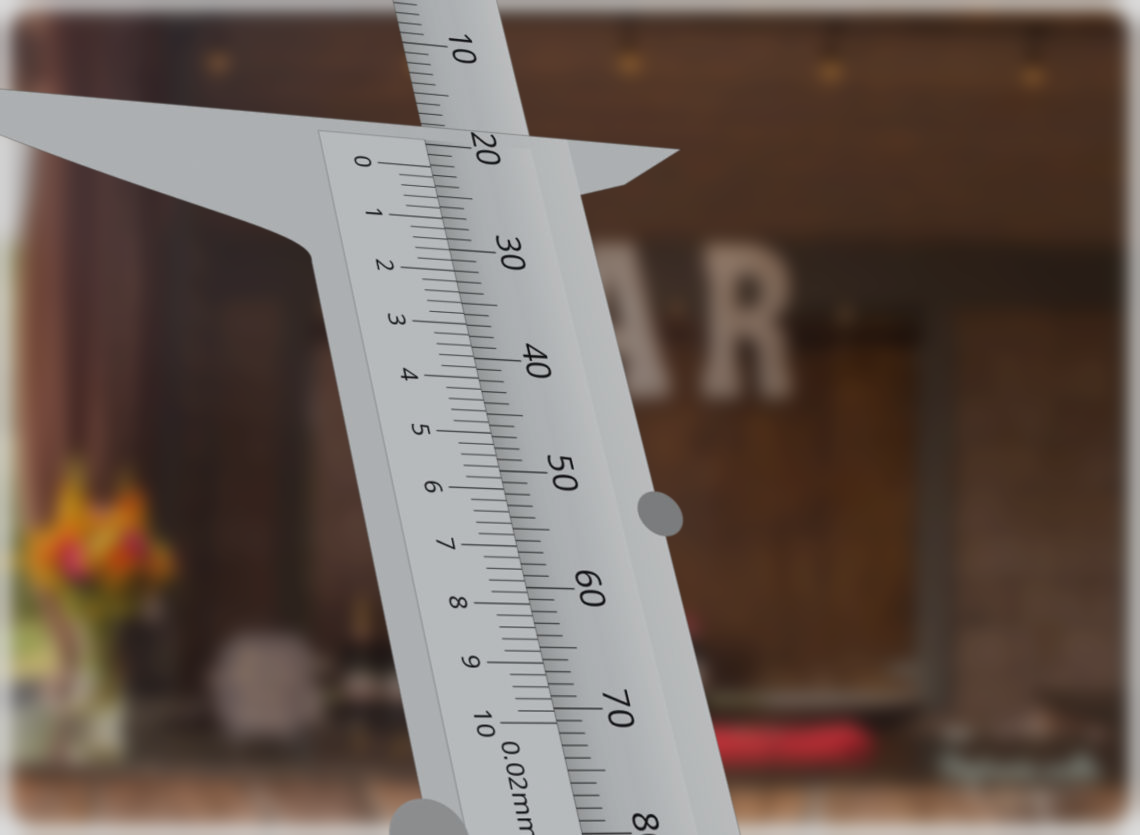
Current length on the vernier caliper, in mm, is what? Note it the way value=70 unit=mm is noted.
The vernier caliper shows value=22.2 unit=mm
